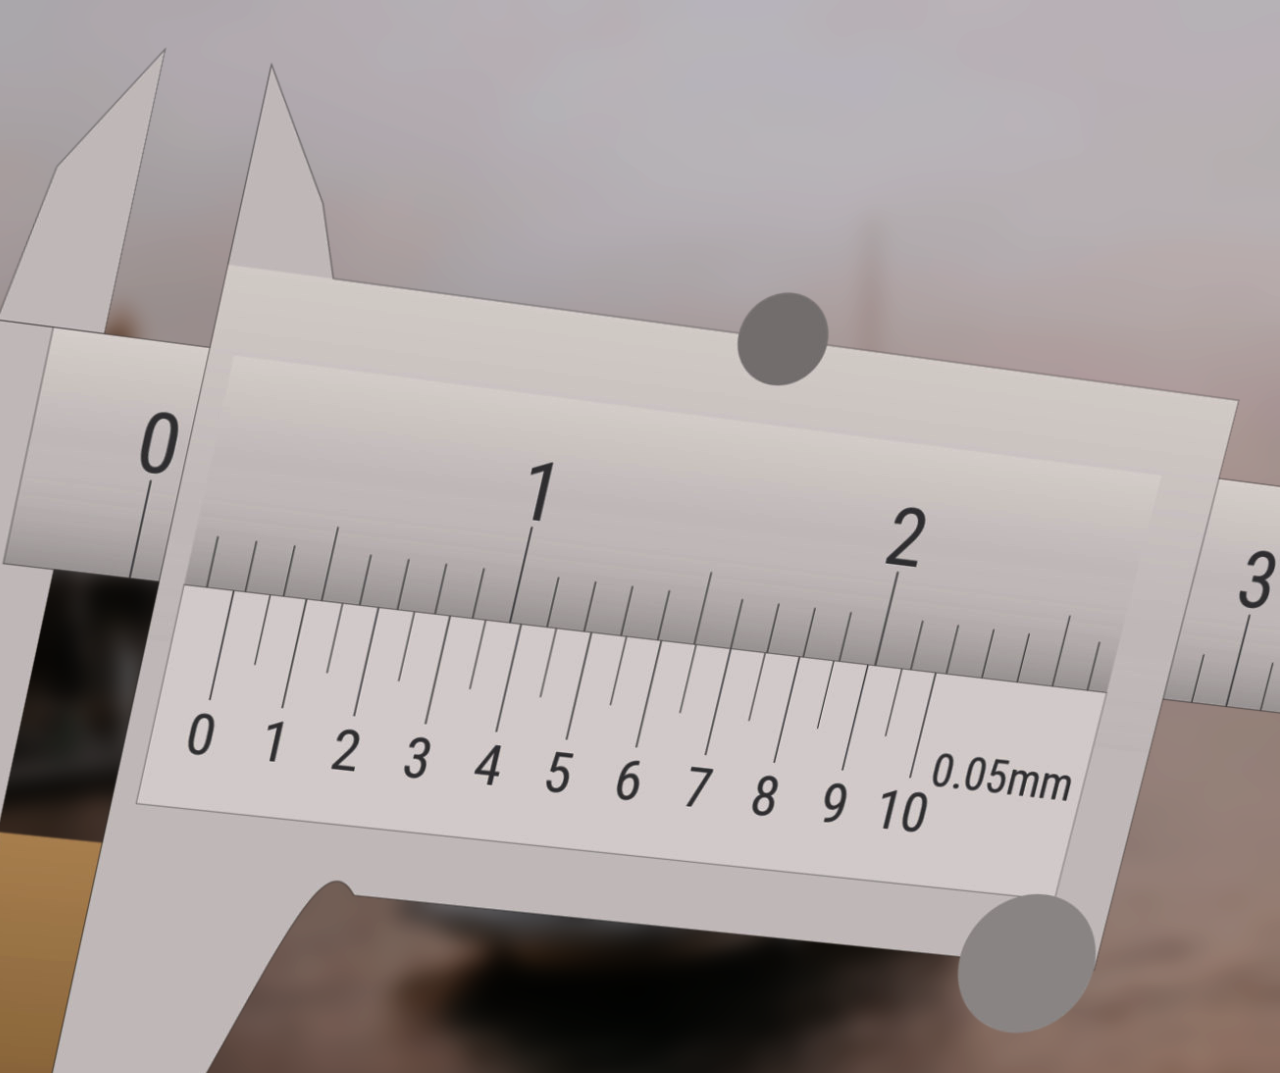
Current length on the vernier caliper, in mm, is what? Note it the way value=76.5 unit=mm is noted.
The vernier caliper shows value=2.70 unit=mm
